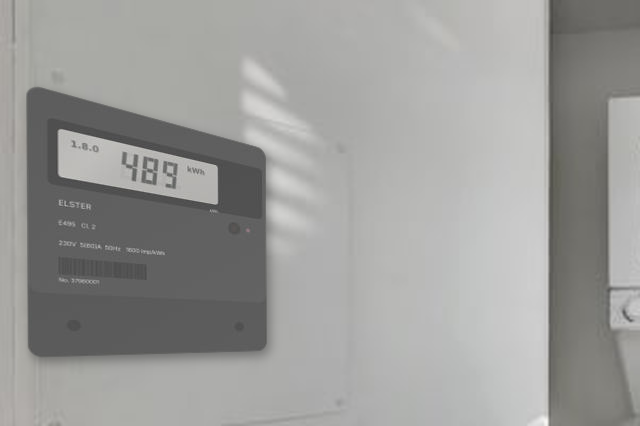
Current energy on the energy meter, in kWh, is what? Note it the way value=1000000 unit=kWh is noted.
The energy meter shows value=489 unit=kWh
